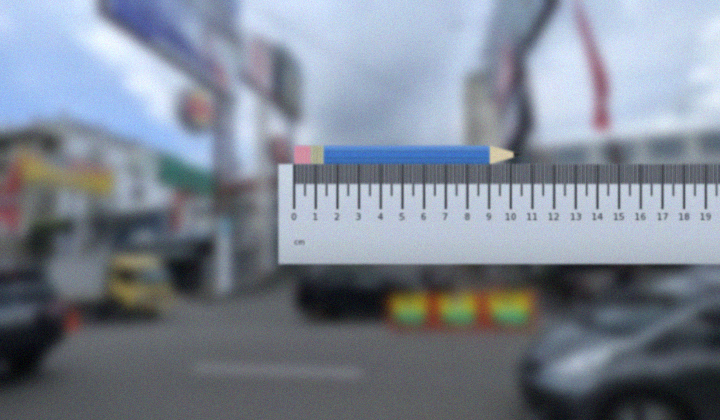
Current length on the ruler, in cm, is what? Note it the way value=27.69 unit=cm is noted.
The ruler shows value=10.5 unit=cm
